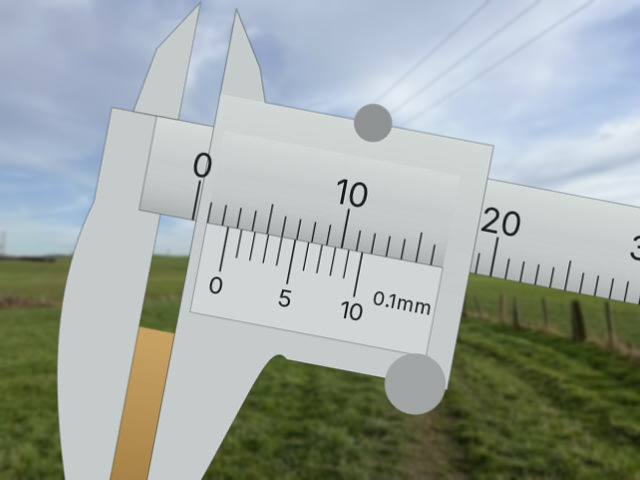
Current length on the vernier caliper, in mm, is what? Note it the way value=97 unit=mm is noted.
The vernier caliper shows value=2.4 unit=mm
